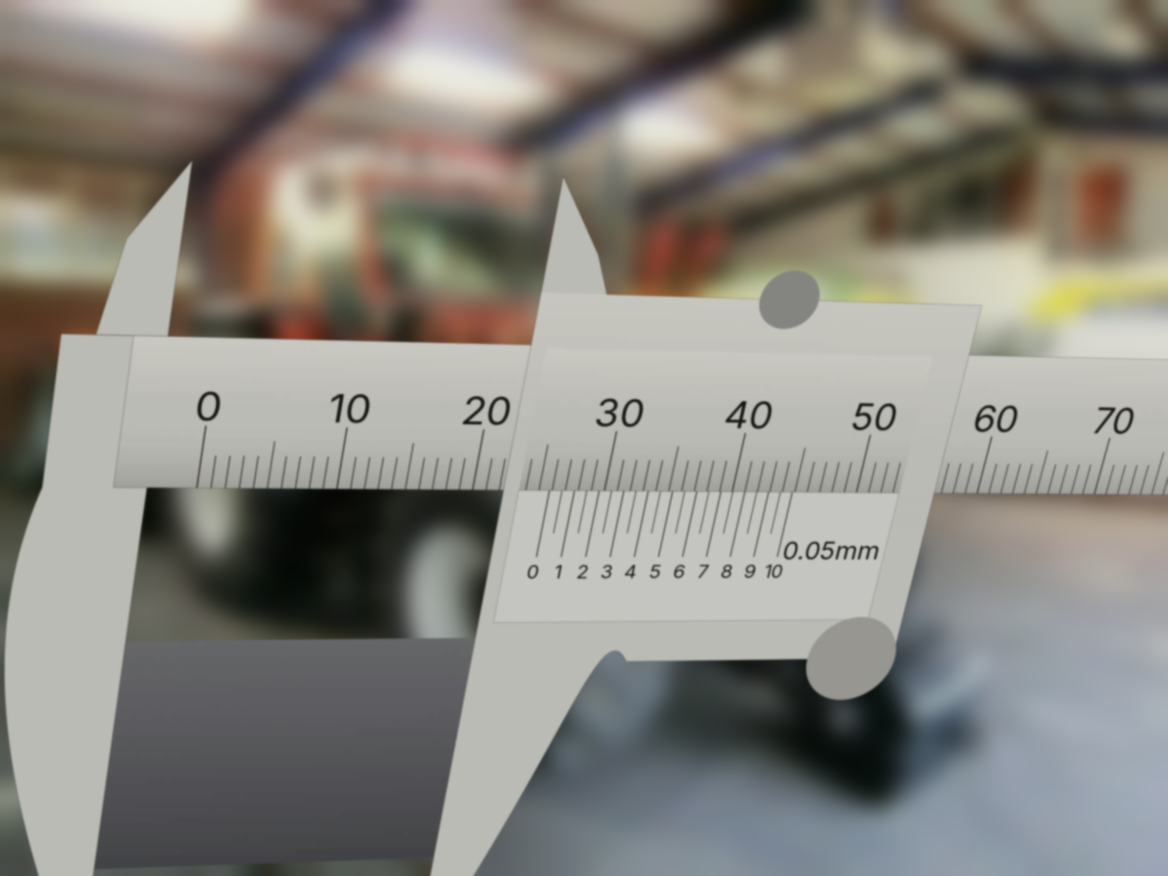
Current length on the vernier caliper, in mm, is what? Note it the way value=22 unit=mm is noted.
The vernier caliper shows value=25.8 unit=mm
